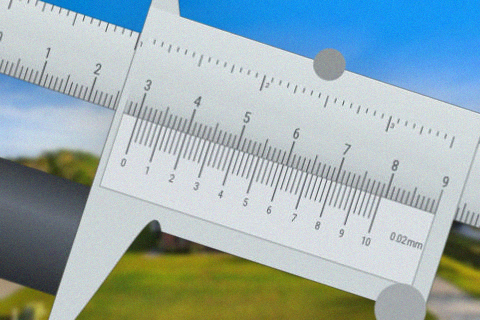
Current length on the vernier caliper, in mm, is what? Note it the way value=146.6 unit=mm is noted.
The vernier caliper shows value=30.0 unit=mm
